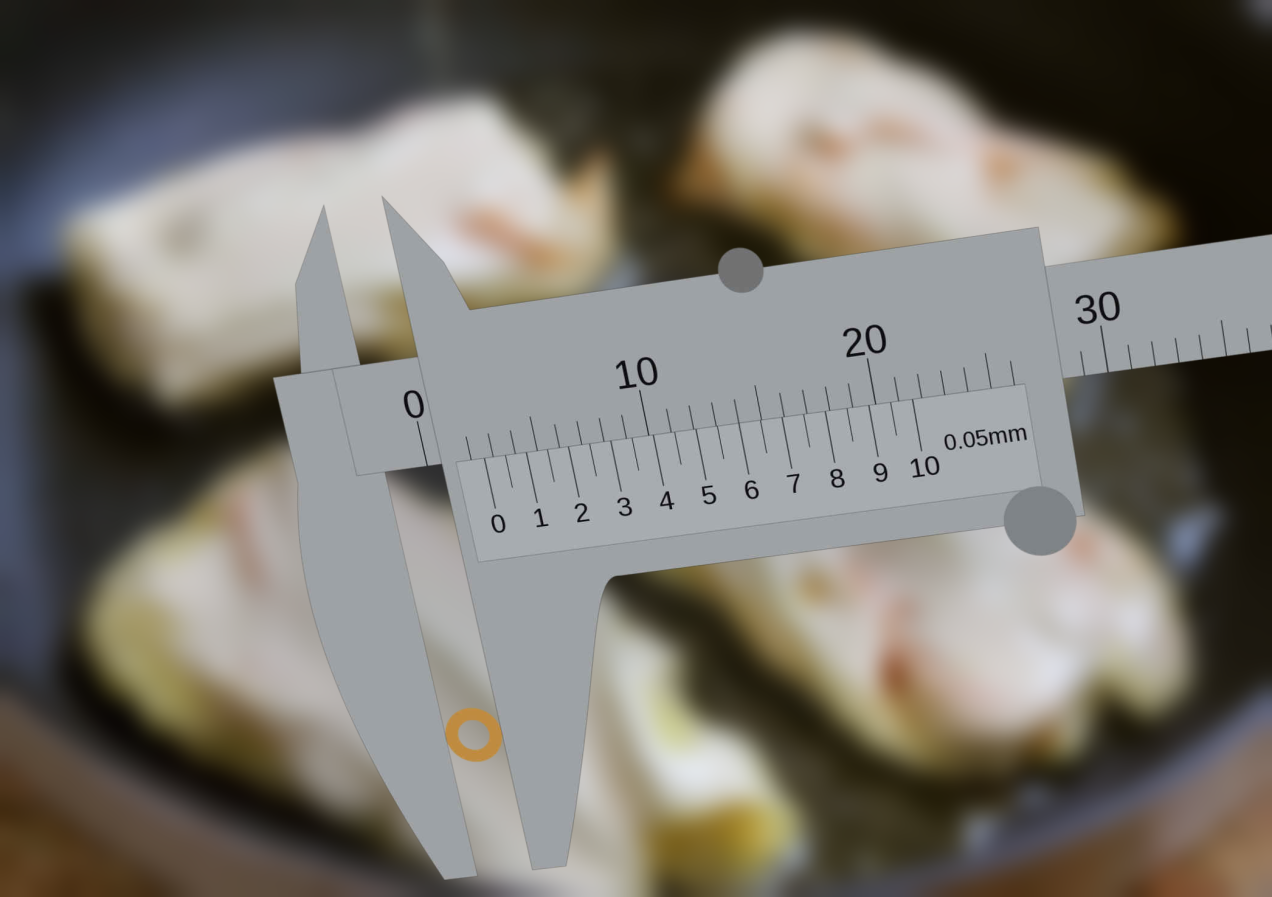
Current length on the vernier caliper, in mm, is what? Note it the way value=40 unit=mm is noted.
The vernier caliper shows value=2.60 unit=mm
